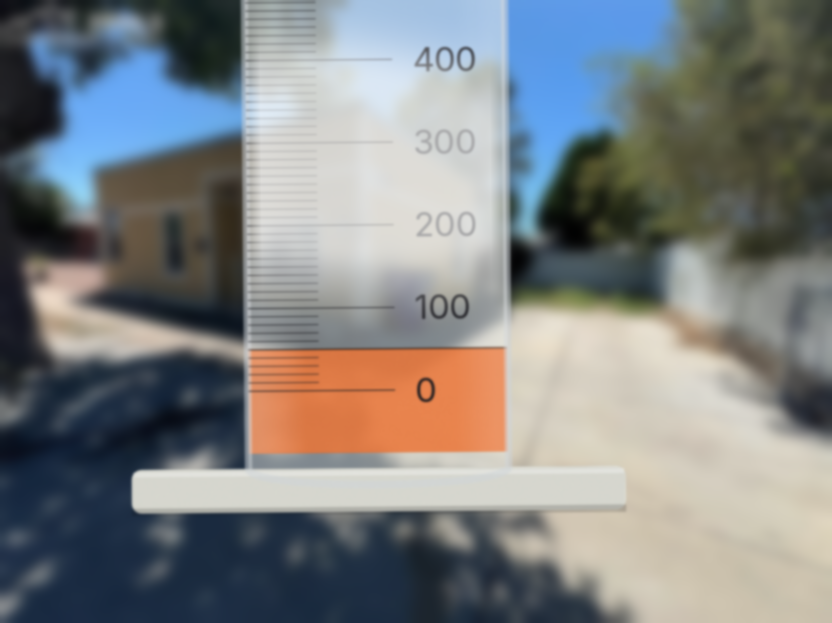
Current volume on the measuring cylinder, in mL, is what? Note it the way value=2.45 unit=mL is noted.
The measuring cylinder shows value=50 unit=mL
